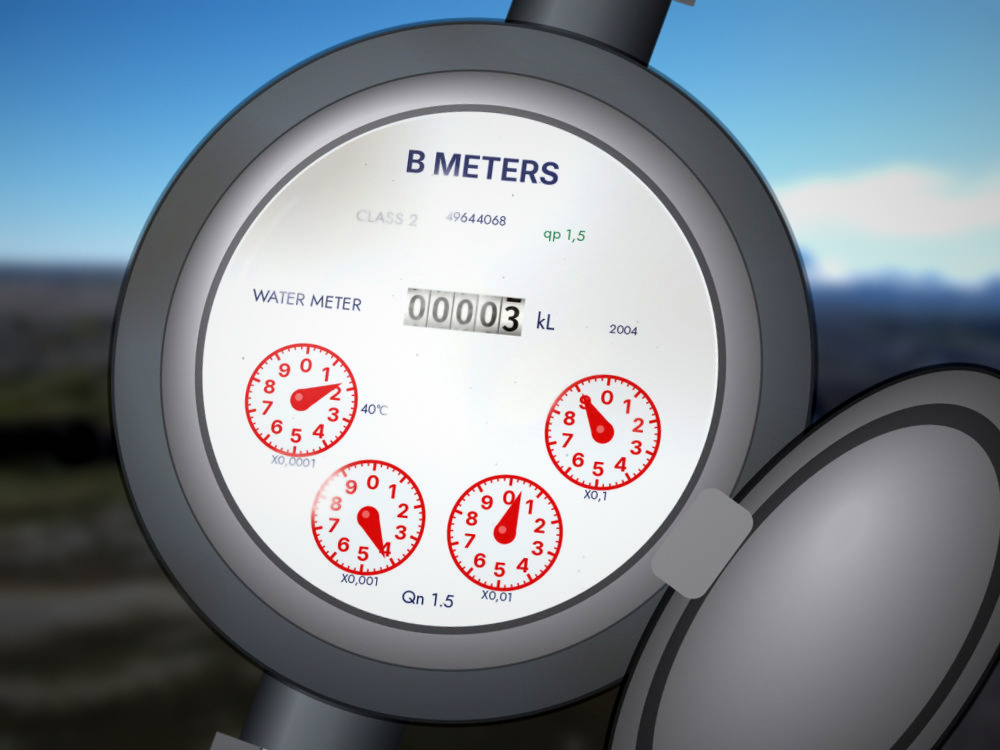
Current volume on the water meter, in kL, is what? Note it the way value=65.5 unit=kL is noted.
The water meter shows value=2.9041 unit=kL
